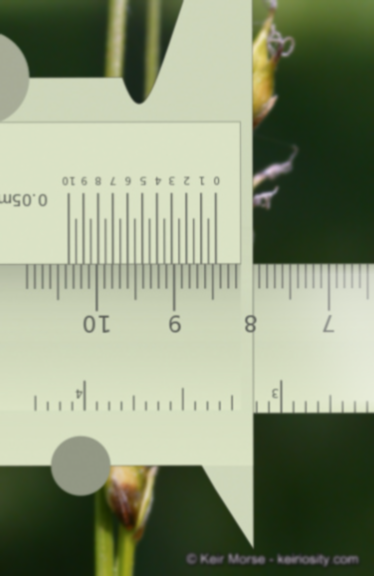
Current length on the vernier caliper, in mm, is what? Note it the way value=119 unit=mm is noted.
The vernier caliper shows value=84.6 unit=mm
